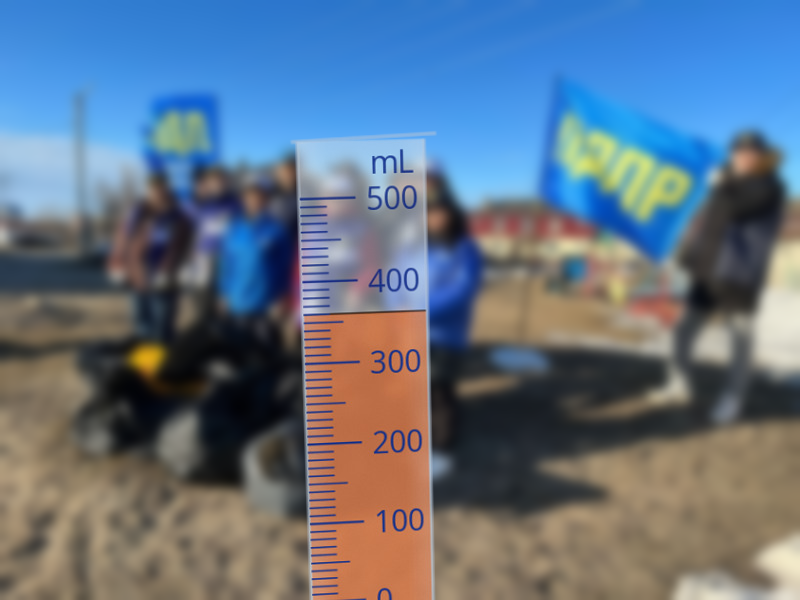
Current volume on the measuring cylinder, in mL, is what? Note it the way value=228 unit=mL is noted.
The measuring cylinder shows value=360 unit=mL
